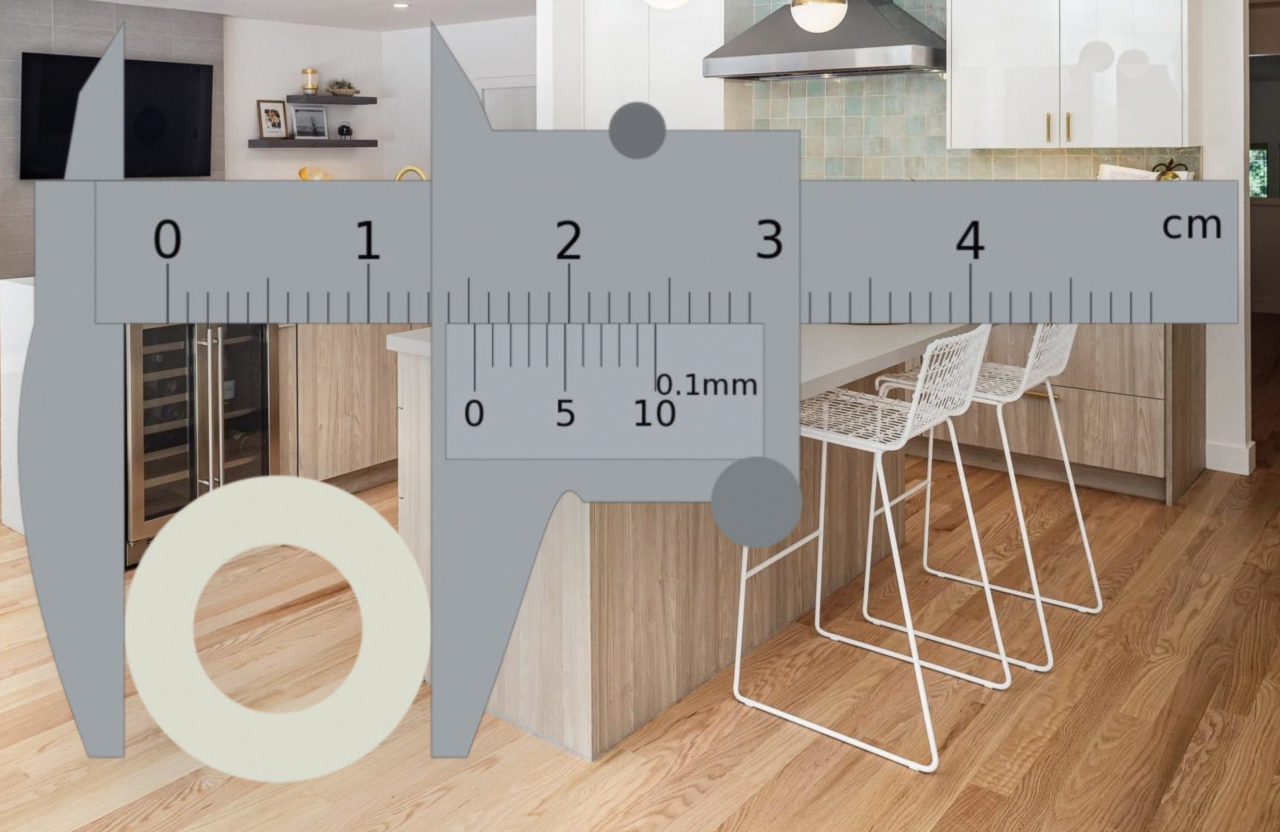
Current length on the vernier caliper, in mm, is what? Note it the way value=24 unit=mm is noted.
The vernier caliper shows value=15.3 unit=mm
